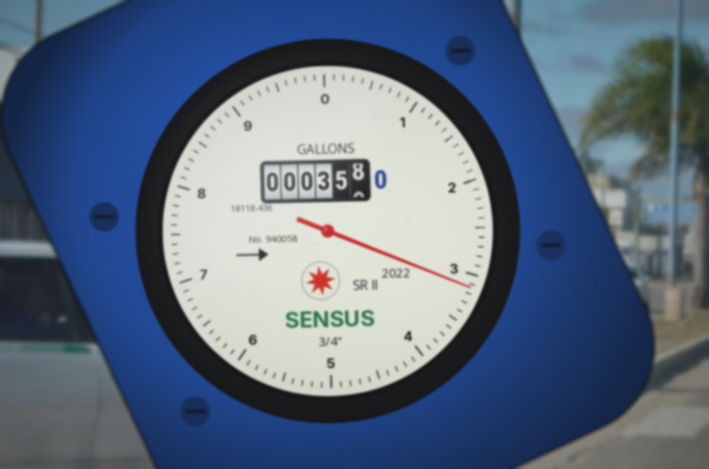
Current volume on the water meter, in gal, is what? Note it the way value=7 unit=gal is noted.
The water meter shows value=3583.1 unit=gal
